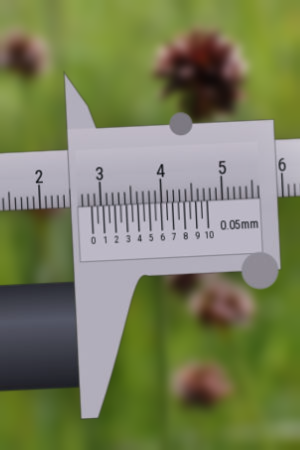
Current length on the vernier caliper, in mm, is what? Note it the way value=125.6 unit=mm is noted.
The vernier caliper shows value=28.5 unit=mm
